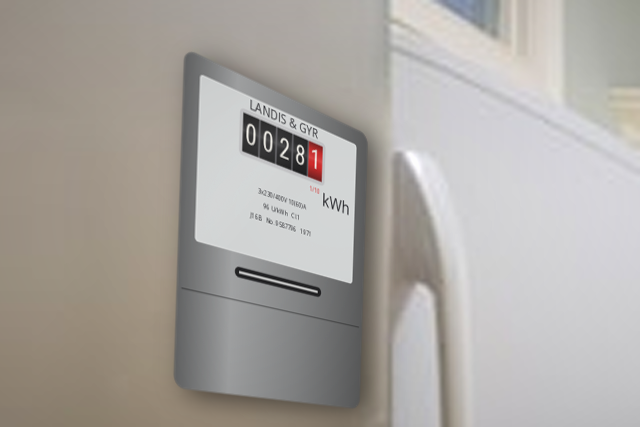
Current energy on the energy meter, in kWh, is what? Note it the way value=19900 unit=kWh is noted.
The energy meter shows value=28.1 unit=kWh
